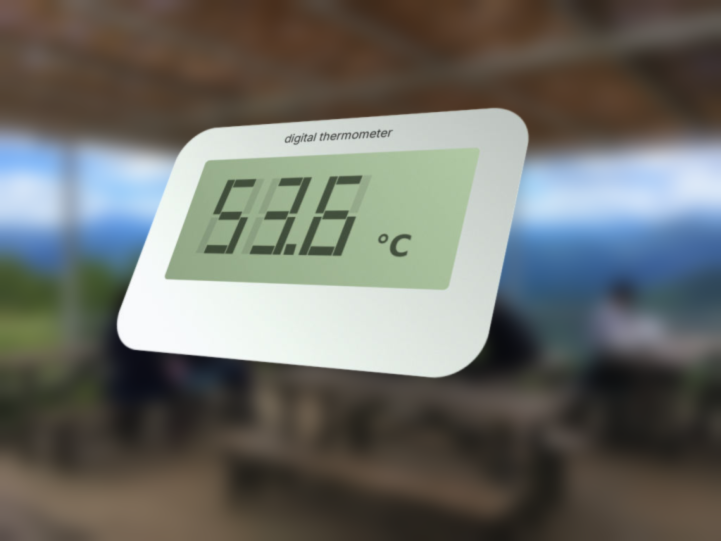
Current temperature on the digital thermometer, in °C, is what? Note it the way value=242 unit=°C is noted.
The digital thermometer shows value=53.6 unit=°C
